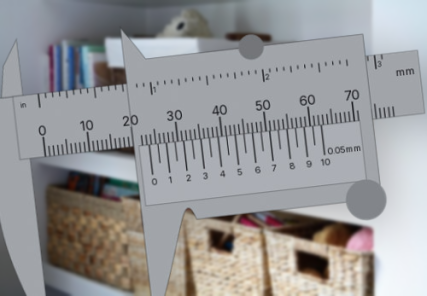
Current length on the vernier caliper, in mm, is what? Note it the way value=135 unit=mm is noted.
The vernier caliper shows value=23.5 unit=mm
